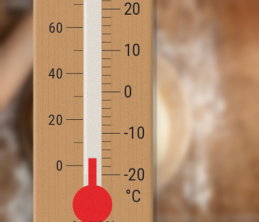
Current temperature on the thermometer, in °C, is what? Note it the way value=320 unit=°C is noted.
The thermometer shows value=-16 unit=°C
